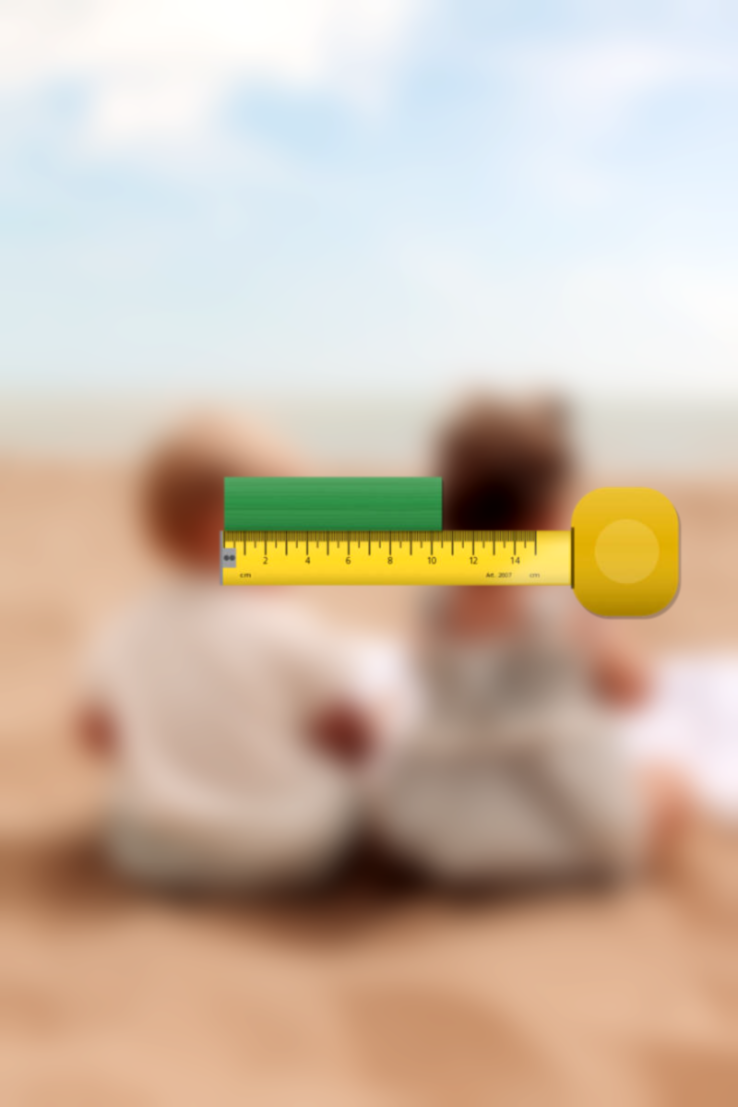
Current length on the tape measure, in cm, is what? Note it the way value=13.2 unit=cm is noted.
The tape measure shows value=10.5 unit=cm
